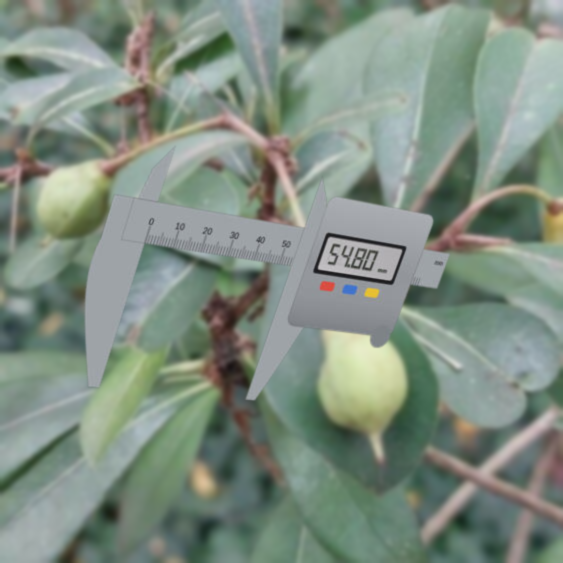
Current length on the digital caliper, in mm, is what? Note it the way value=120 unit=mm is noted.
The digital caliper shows value=54.80 unit=mm
